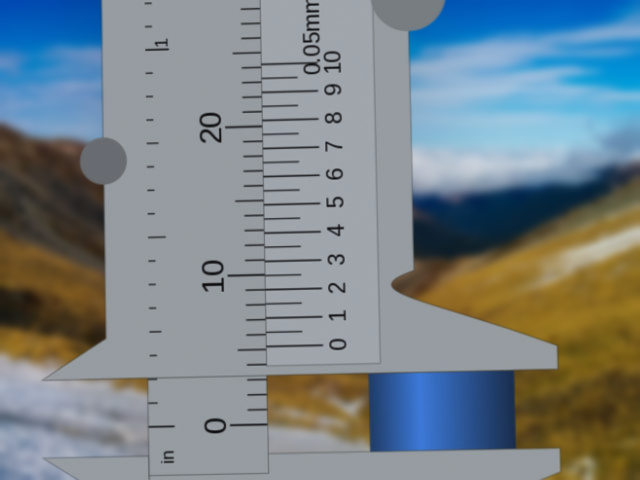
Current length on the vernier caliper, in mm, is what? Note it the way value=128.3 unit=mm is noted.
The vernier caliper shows value=5.2 unit=mm
